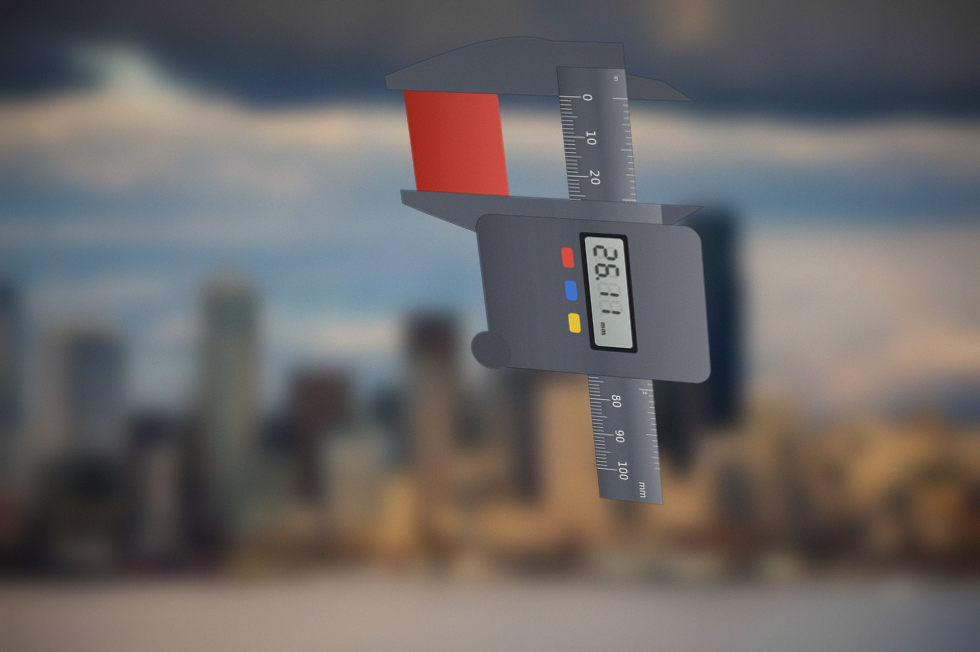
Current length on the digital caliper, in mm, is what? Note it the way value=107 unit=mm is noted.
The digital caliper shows value=26.11 unit=mm
